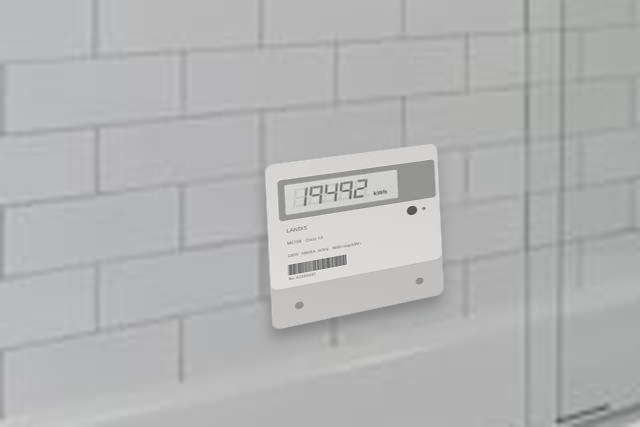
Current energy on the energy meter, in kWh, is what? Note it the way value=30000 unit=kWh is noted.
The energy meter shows value=19492 unit=kWh
